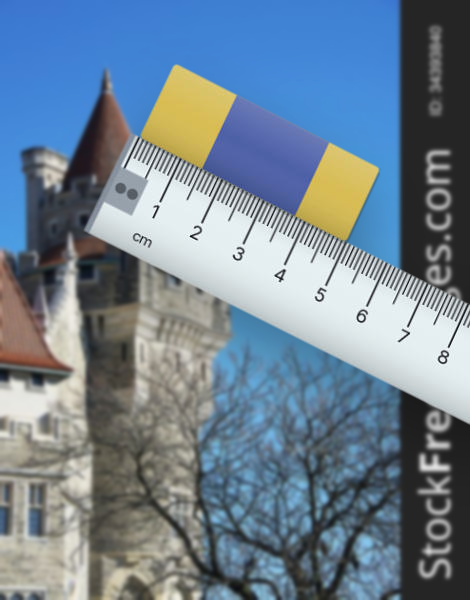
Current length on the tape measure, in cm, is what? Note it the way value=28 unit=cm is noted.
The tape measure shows value=5 unit=cm
